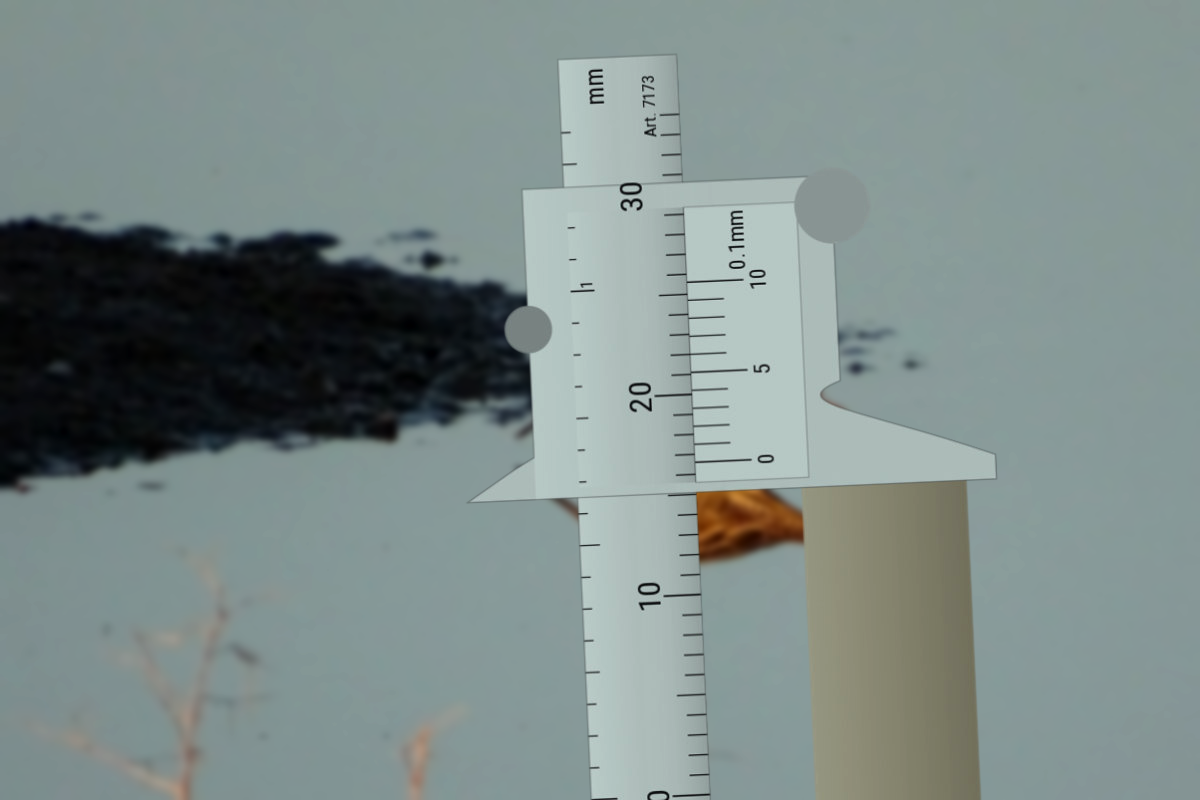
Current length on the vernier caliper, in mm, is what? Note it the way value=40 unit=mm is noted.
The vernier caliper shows value=16.6 unit=mm
